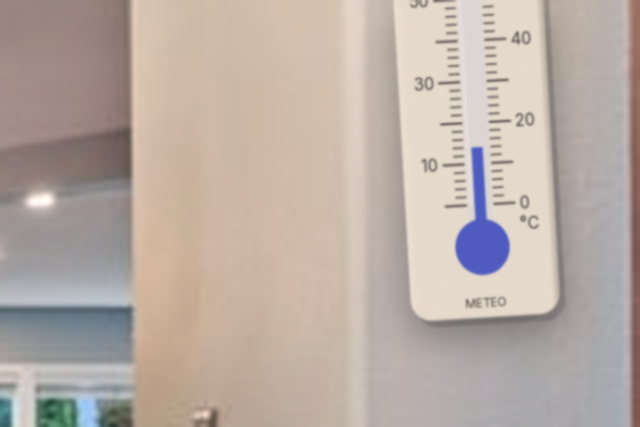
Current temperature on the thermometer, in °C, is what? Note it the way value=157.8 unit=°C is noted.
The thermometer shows value=14 unit=°C
